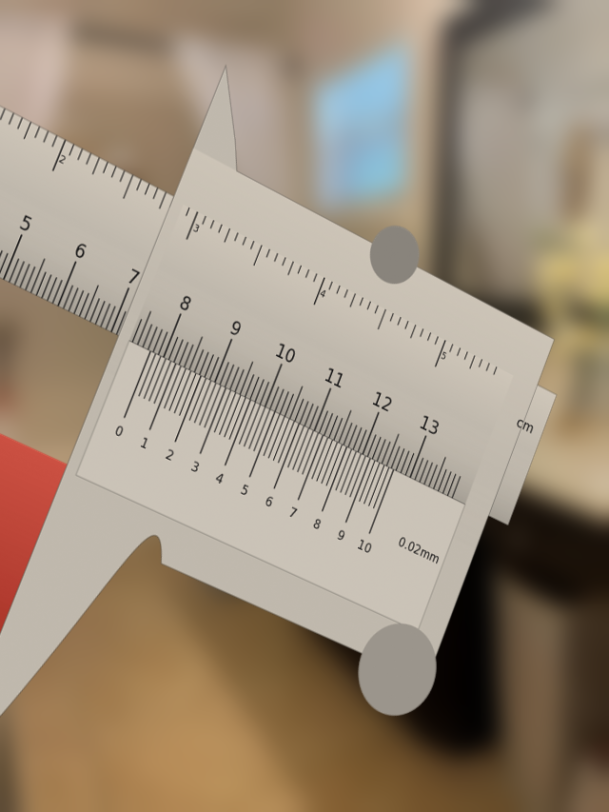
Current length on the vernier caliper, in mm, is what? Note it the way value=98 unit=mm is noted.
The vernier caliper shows value=77.5 unit=mm
